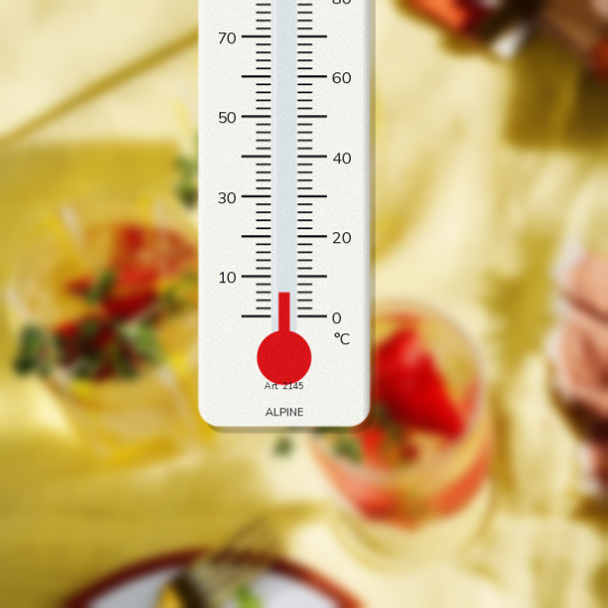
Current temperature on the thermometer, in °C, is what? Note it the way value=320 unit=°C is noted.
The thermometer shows value=6 unit=°C
